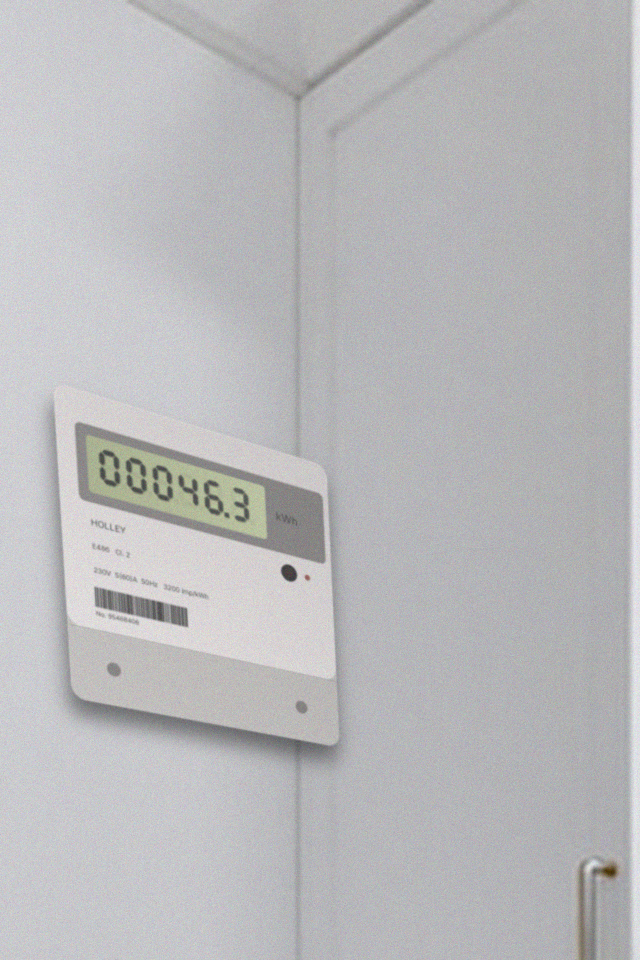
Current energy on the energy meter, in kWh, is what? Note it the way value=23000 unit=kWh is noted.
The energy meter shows value=46.3 unit=kWh
